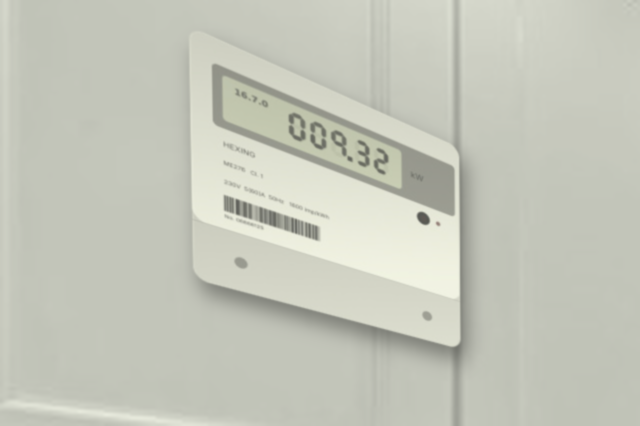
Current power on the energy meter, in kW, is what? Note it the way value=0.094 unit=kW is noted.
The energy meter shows value=9.32 unit=kW
